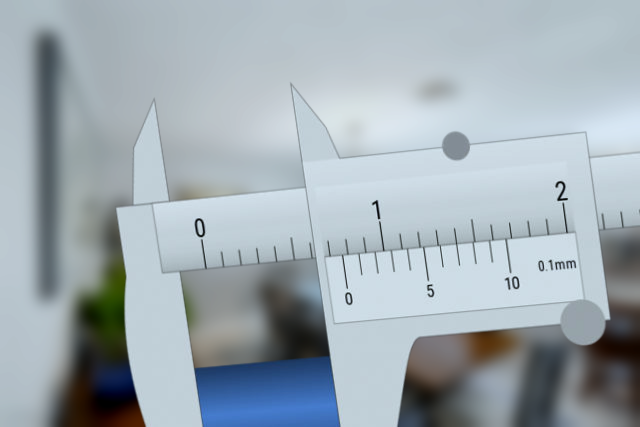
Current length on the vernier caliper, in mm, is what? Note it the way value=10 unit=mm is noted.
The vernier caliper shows value=7.7 unit=mm
